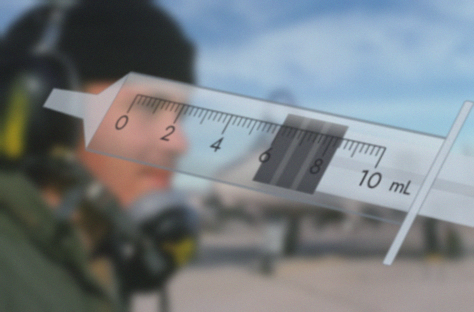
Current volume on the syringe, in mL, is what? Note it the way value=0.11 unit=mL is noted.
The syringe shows value=6 unit=mL
